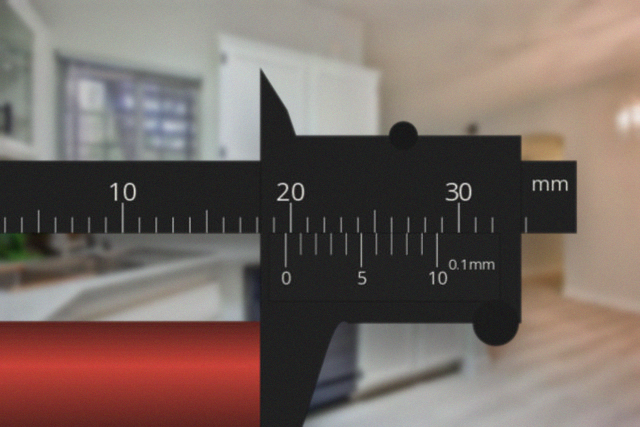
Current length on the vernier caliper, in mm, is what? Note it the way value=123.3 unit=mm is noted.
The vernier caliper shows value=19.7 unit=mm
